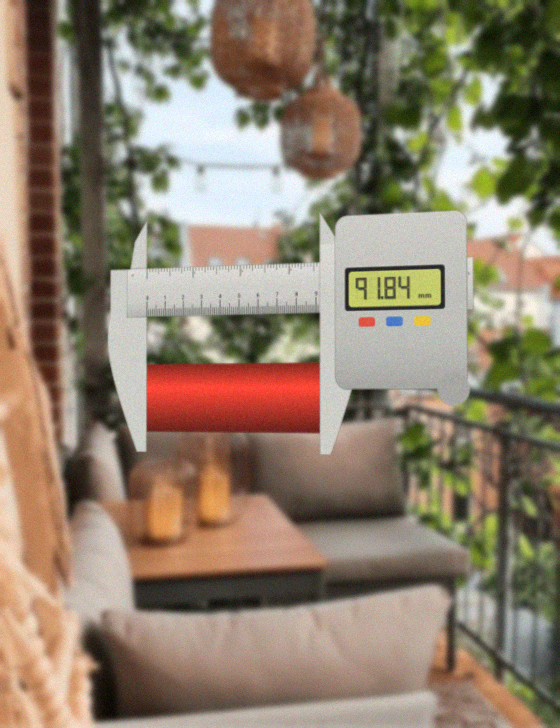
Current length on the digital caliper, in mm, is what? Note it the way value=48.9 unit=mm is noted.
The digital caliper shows value=91.84 unit=mm
